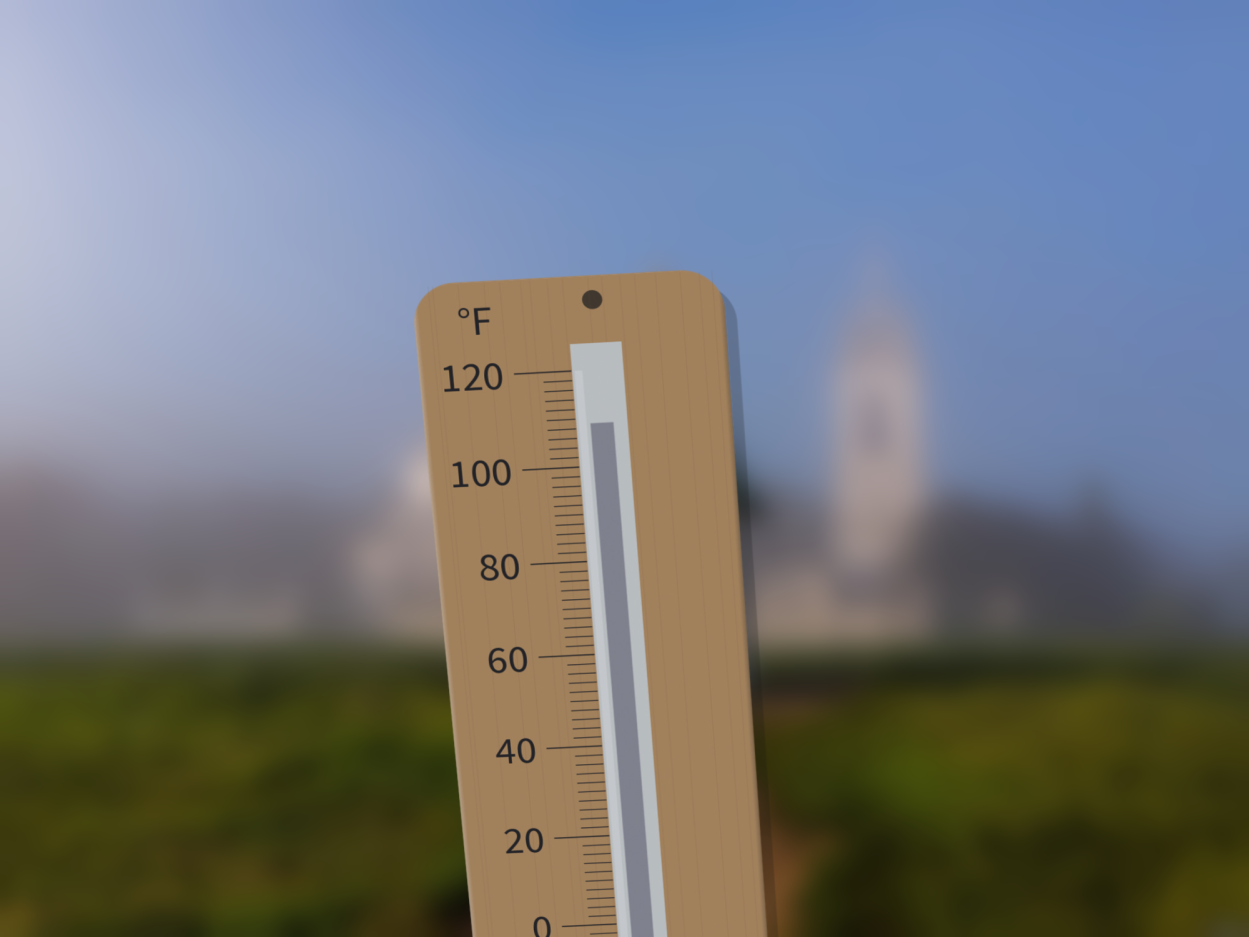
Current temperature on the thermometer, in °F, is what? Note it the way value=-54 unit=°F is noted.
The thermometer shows value=109 unit=°F
